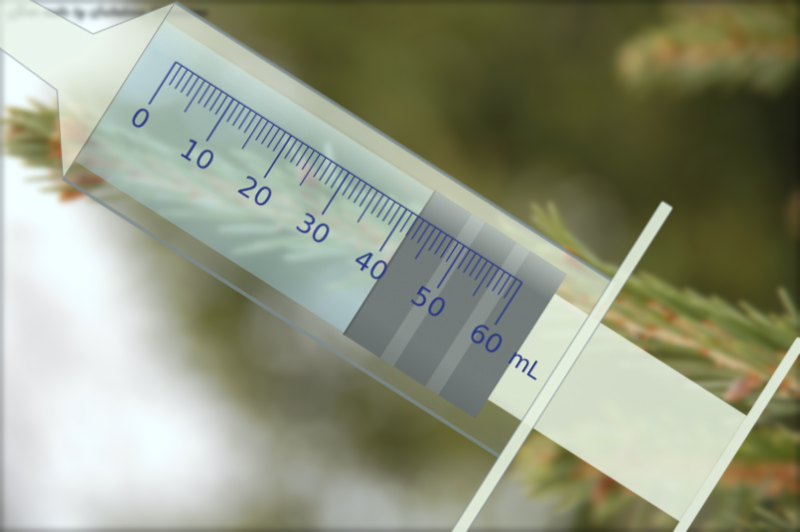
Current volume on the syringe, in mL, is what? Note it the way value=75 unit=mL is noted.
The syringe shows value=42 unit=mL
